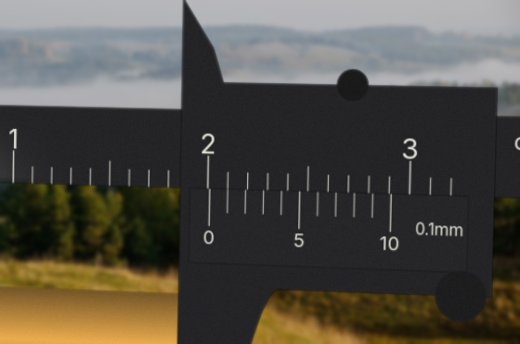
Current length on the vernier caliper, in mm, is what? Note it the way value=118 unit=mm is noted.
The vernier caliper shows value=20.1 unit=mm
